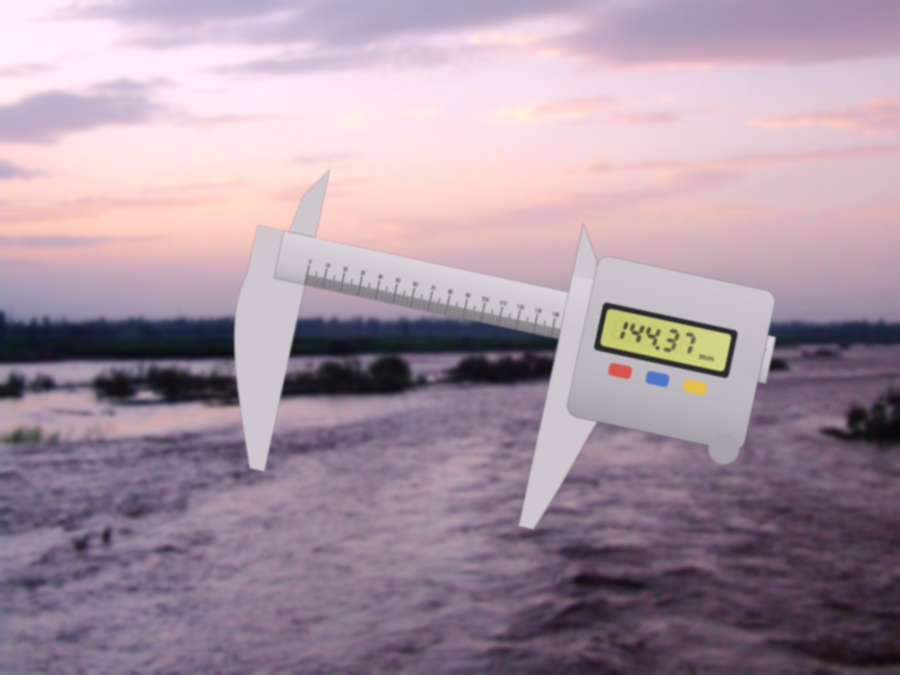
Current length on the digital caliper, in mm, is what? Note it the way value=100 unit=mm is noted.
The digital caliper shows value=144.37 unit=mm
